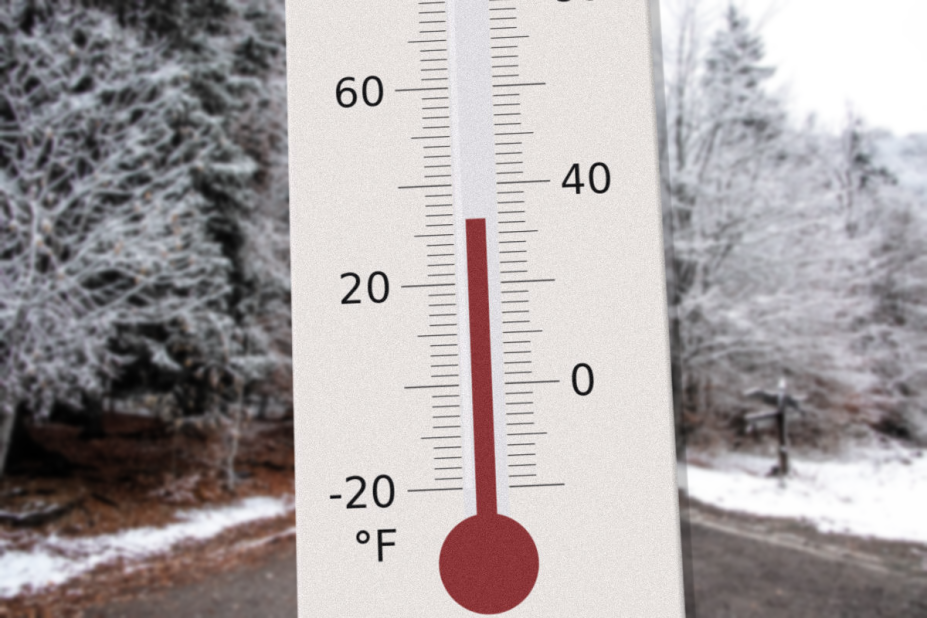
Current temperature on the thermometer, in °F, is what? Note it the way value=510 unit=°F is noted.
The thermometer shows value=33 unit=°F
